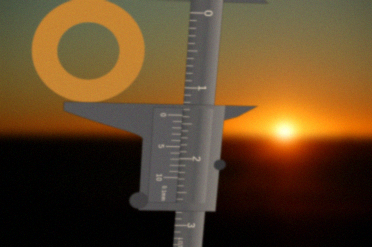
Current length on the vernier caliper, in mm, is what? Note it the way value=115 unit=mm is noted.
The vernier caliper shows value=13.8 unit=mm
